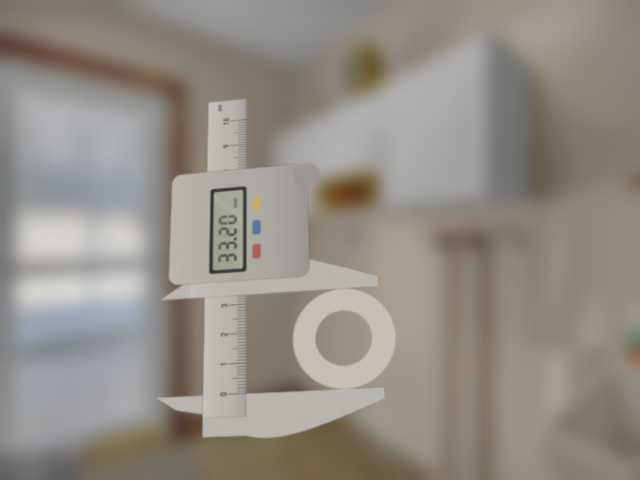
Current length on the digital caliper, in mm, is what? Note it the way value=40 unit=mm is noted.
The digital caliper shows value=33.20 unit=mm
